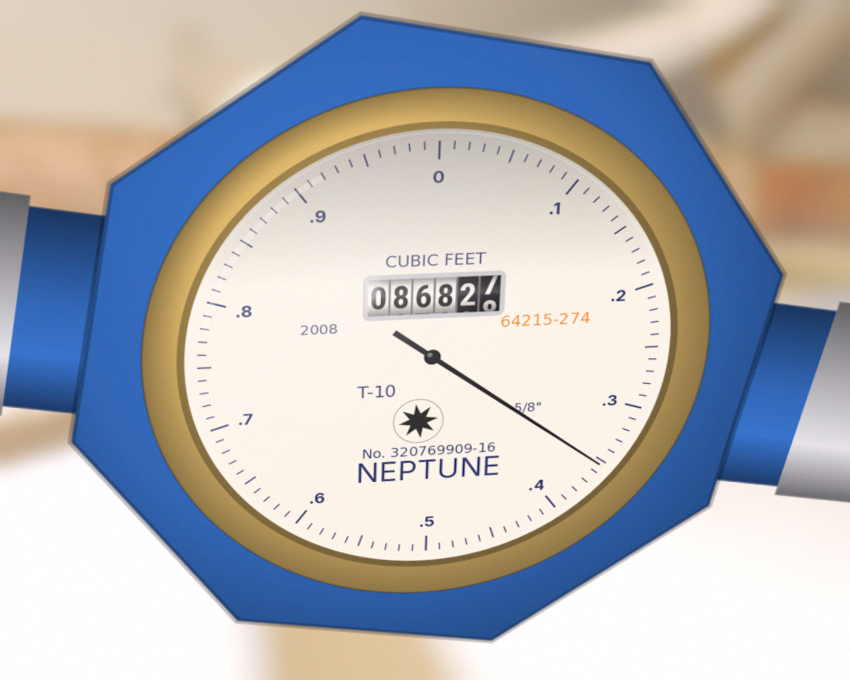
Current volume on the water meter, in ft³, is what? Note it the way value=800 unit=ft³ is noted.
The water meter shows value=86827.35 unit=ft³
